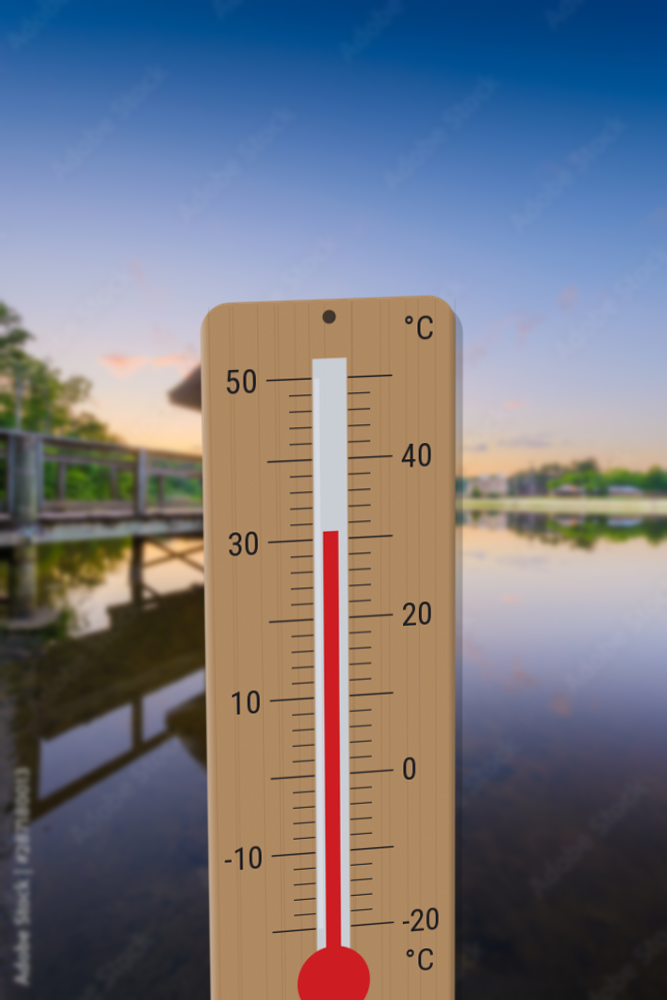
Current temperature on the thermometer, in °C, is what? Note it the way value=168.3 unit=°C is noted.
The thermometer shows value=31 unit=°C
